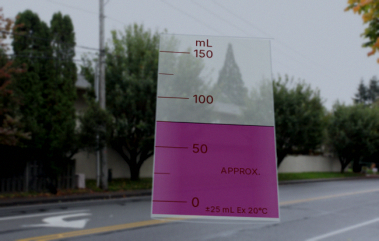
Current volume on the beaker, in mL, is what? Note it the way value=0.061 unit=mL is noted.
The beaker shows value=75 unit=mL
